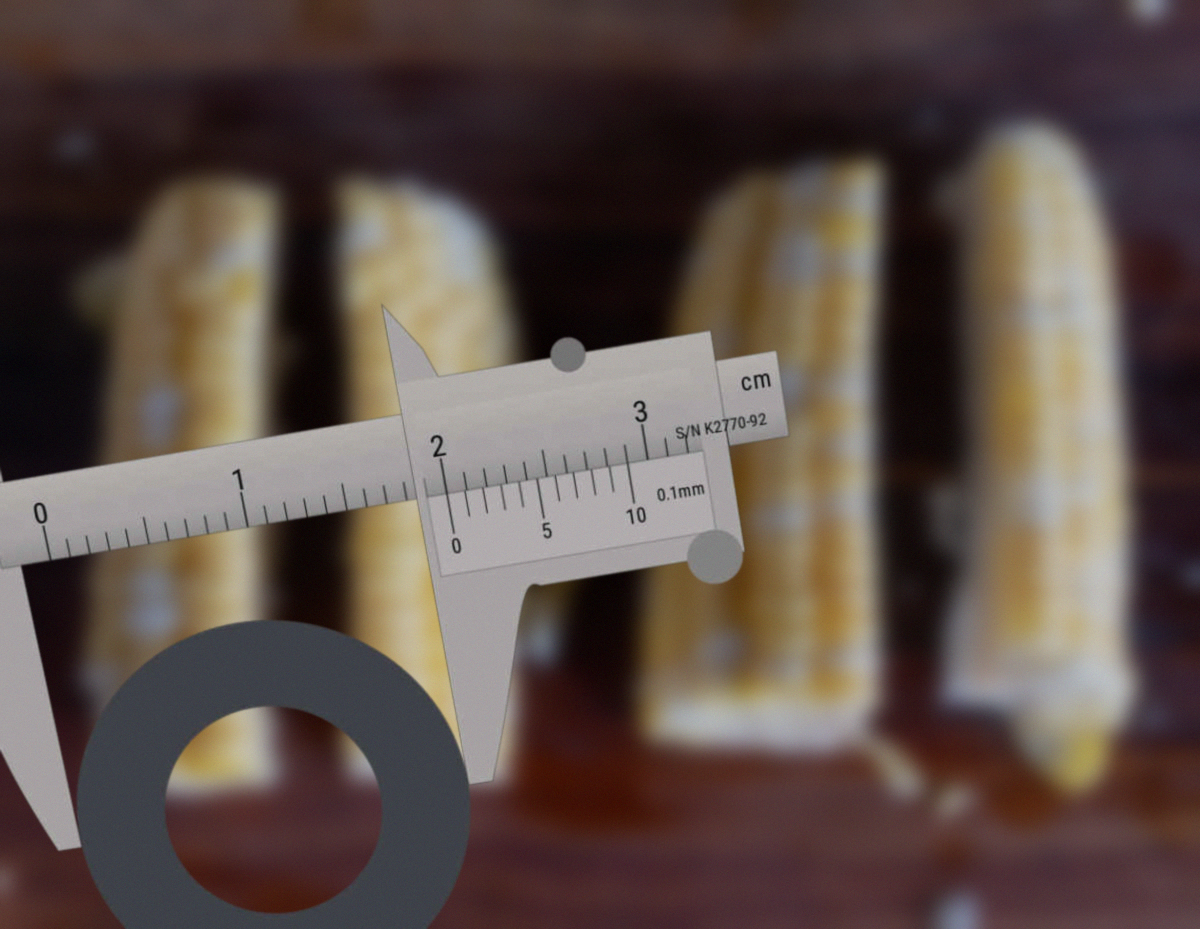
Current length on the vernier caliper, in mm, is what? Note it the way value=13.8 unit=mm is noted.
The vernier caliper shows value=20.0 unit=mm
